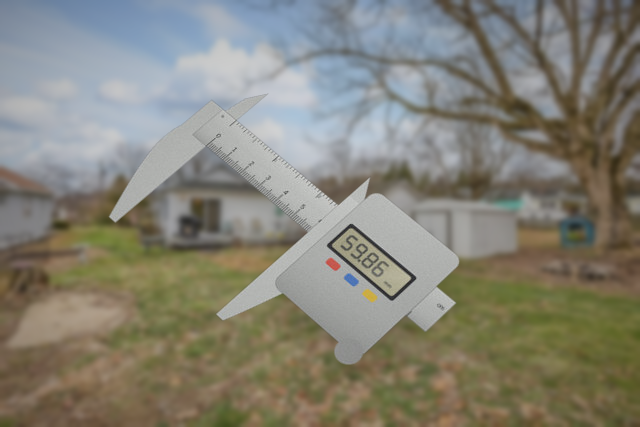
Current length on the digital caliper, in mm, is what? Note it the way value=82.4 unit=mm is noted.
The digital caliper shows value=59.86 unit=mm
